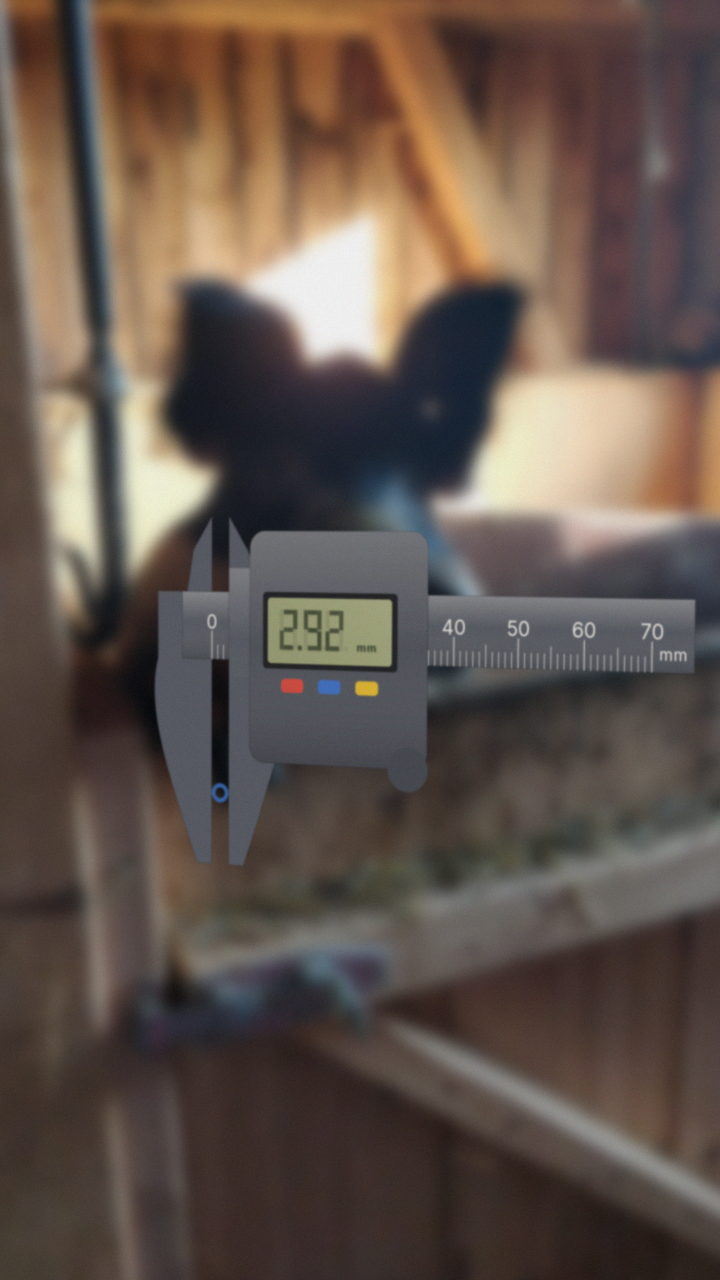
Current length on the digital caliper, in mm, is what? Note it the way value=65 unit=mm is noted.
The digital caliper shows value=2.92 unit=mm
